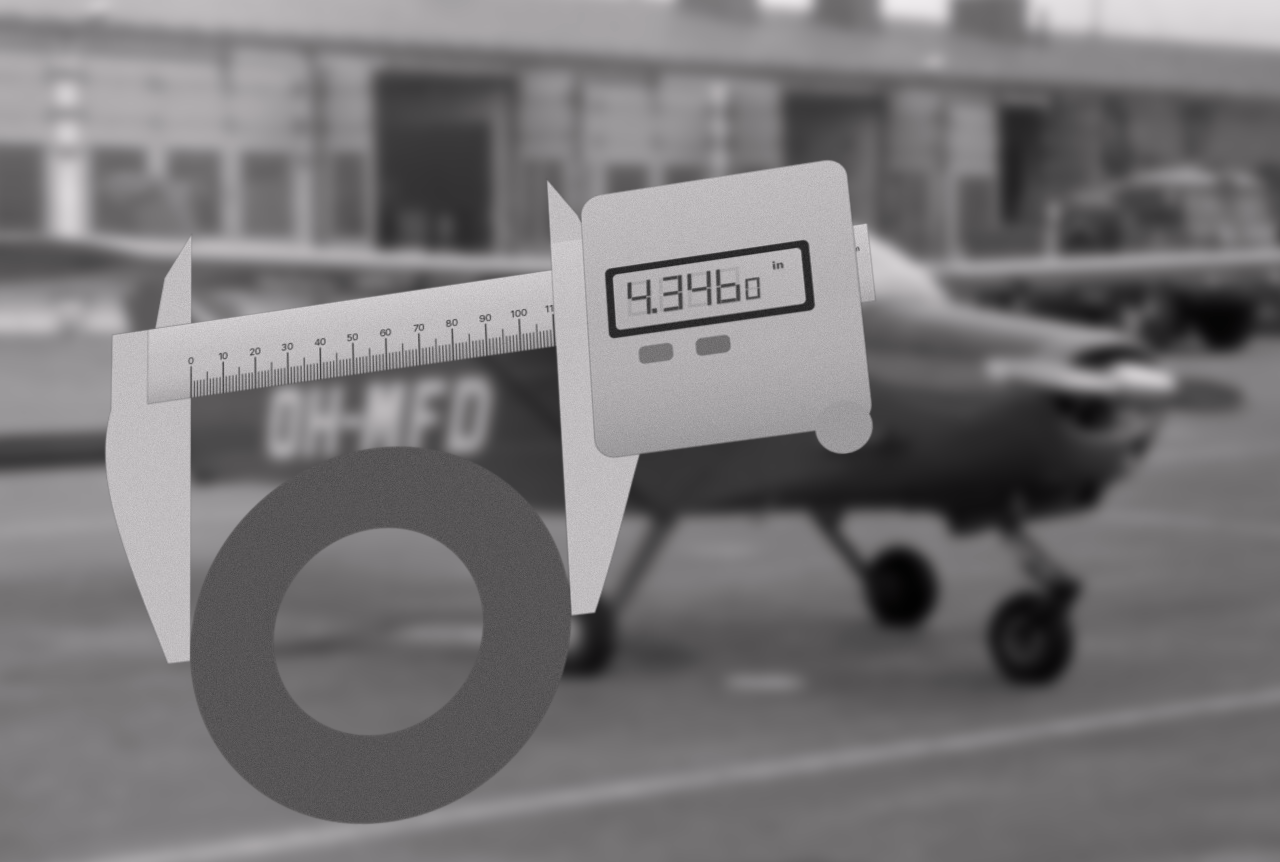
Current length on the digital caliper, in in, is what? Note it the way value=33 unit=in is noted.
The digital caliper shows value=4.3460 unit=in
